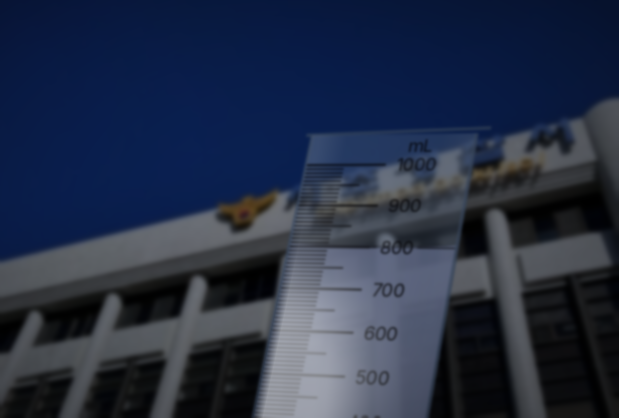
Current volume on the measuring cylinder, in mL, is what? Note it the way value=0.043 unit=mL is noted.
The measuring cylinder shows value=800 unit=mL
